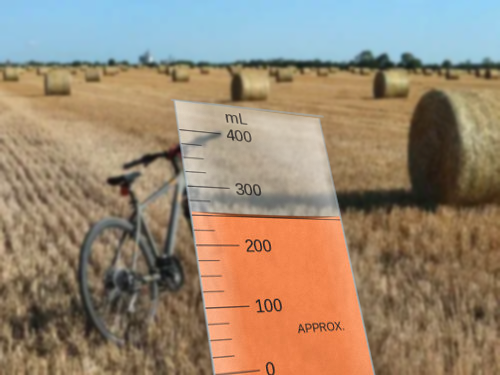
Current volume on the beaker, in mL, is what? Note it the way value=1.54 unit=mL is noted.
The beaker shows value=250 unit=mL
